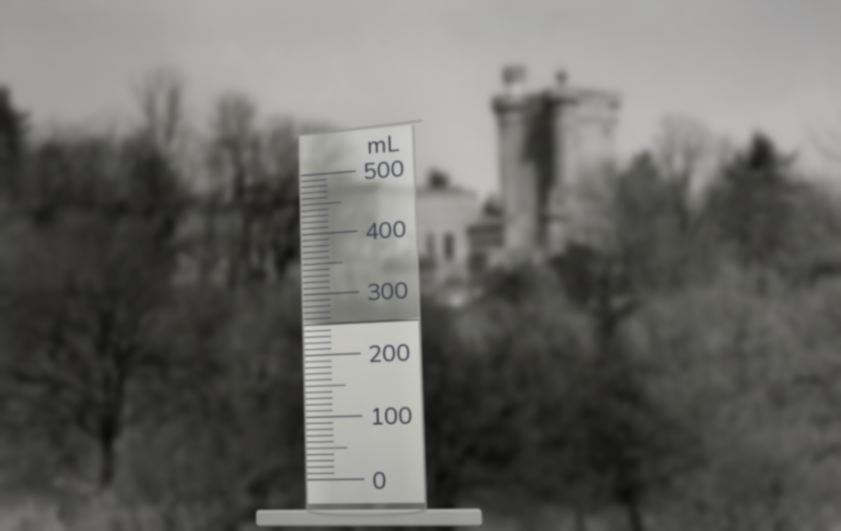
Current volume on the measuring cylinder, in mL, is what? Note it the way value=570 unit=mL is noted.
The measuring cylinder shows value=250 unit=mL
